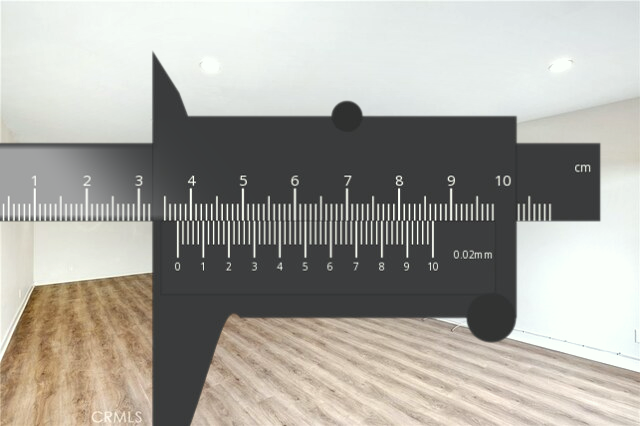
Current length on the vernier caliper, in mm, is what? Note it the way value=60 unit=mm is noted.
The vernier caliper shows value=37.5 unit=mm
